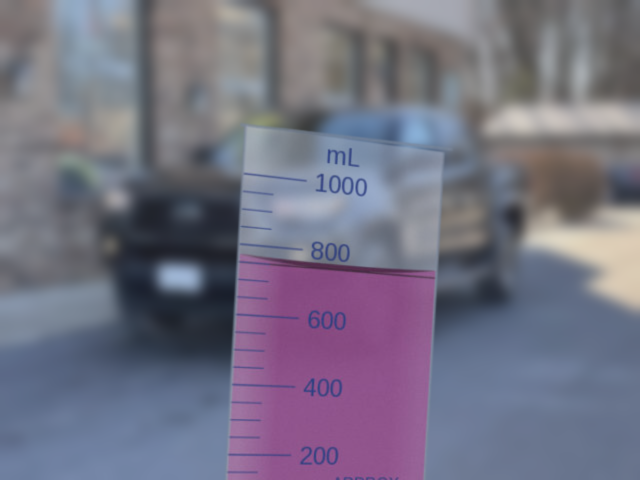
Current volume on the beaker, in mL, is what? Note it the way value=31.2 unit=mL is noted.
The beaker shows value=750 unit=mL
